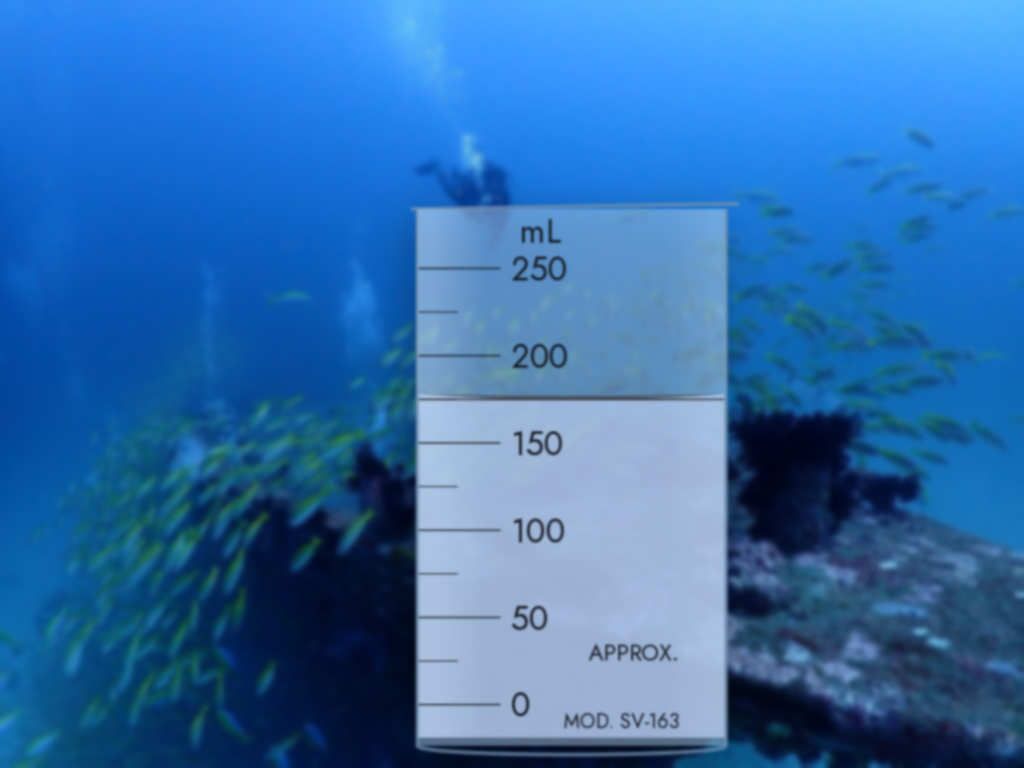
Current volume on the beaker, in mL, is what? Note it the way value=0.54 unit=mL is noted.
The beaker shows value=175 unit=mL
